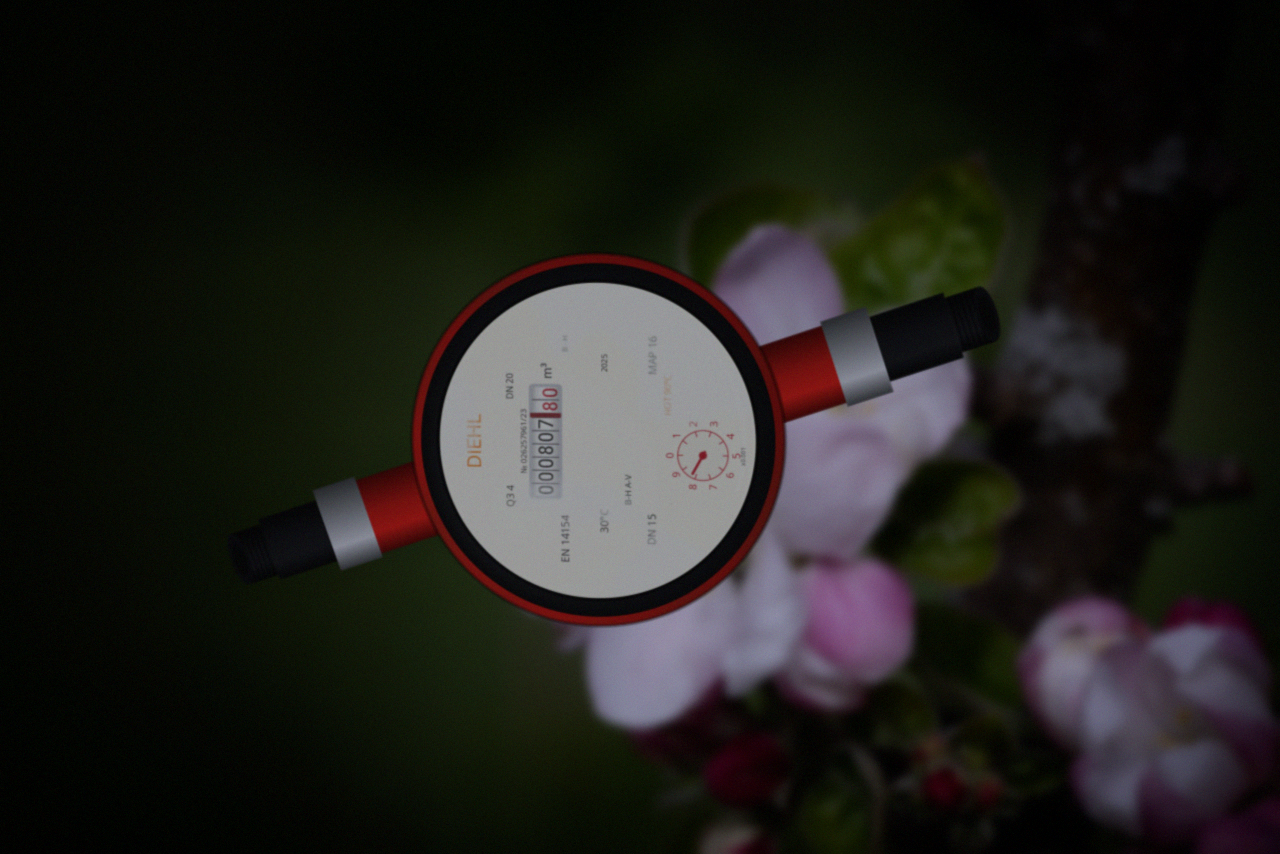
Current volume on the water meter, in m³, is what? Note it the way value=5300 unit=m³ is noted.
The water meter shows value=807.798 unit=m³
